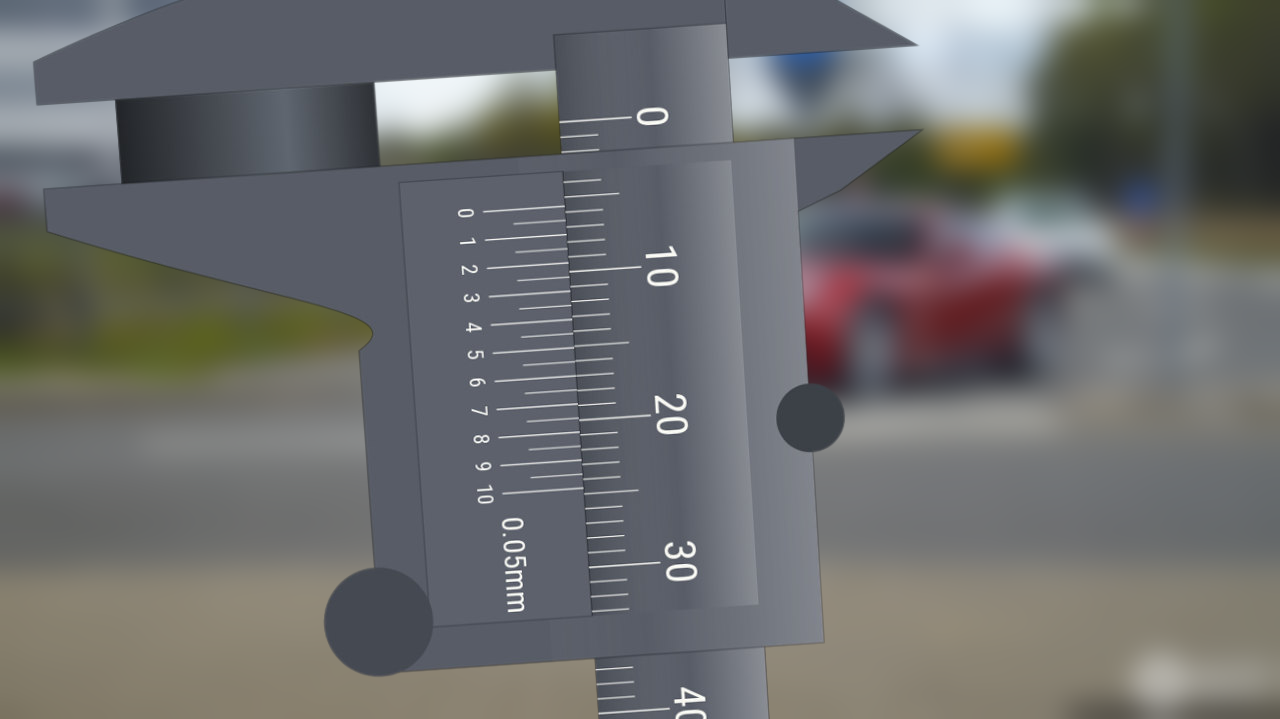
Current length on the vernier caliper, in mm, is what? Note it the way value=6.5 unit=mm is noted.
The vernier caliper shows value=5.6 unit=mm
